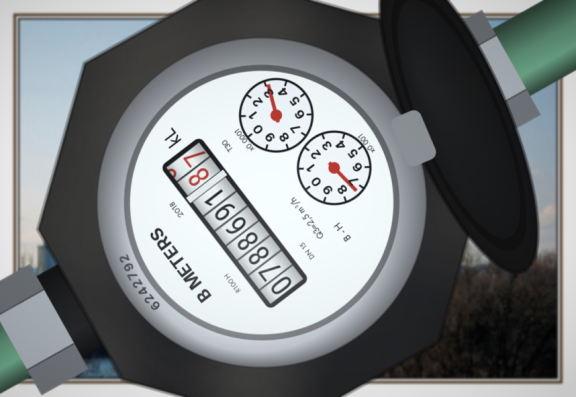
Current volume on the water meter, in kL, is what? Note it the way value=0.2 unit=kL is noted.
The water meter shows value=788691.8673 unit=kL
